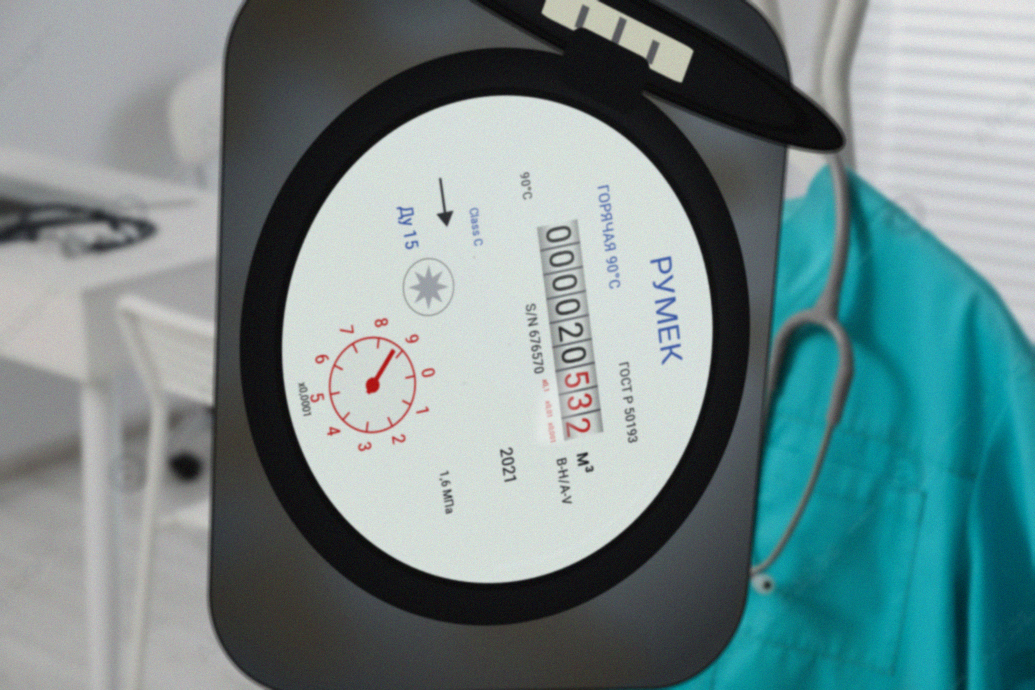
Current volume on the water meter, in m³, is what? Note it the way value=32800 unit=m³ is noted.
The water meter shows value=20.5318 unit=m³
